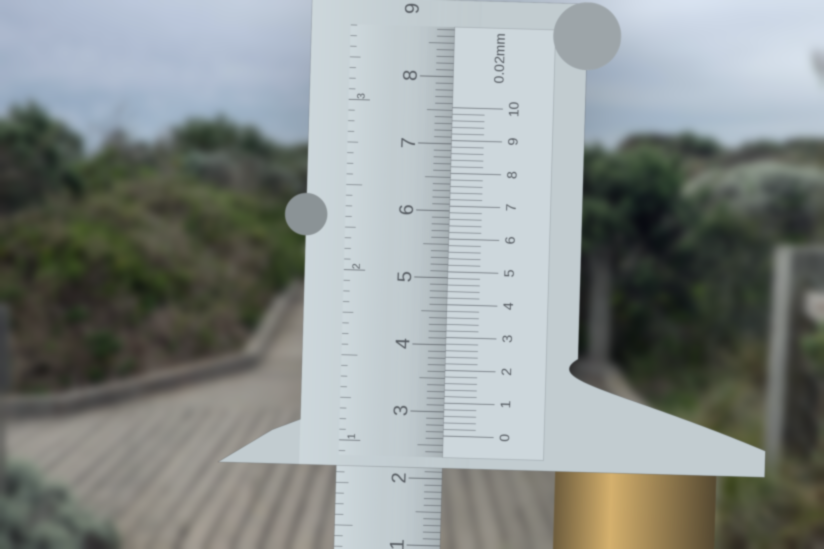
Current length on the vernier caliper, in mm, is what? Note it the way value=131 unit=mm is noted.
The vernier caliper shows value=26.4 unit=mm
